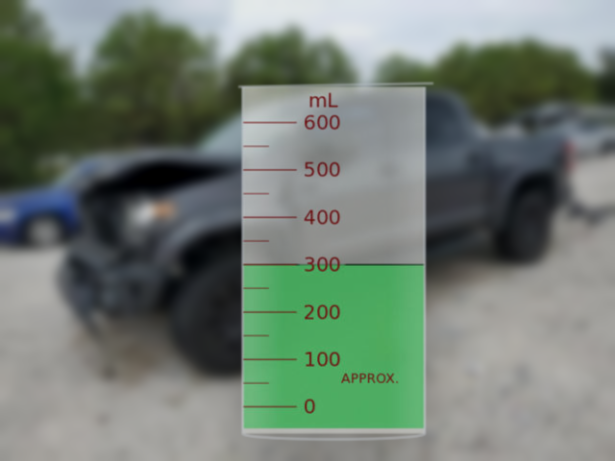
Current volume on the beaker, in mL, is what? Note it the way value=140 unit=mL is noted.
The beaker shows value=300 unit=mL
